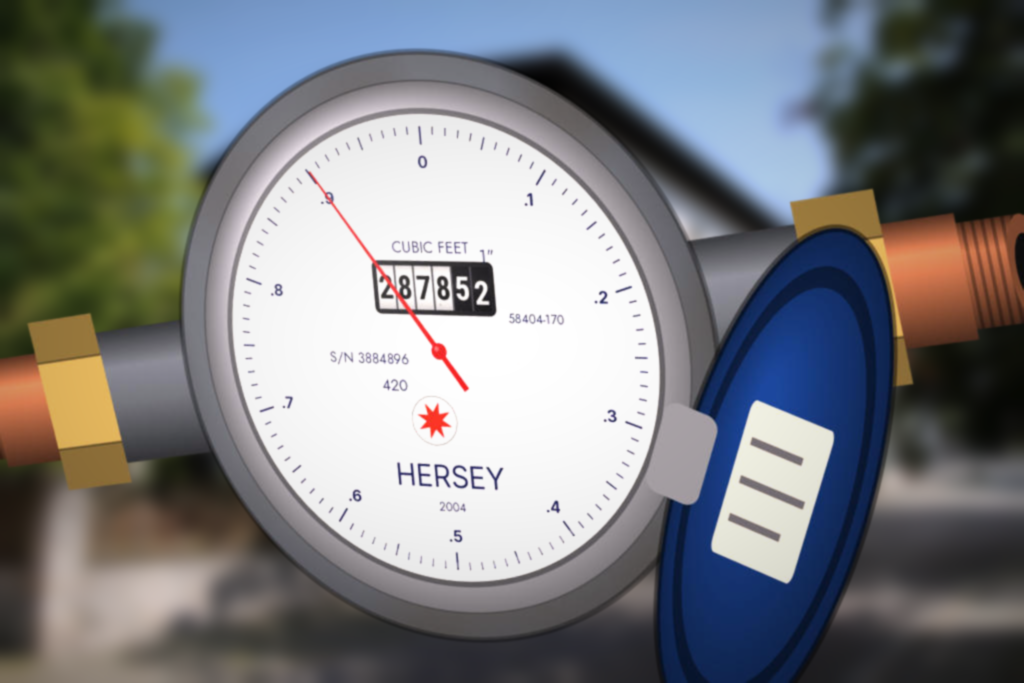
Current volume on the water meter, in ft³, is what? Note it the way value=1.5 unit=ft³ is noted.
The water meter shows value=287851.90 unit=ft³
